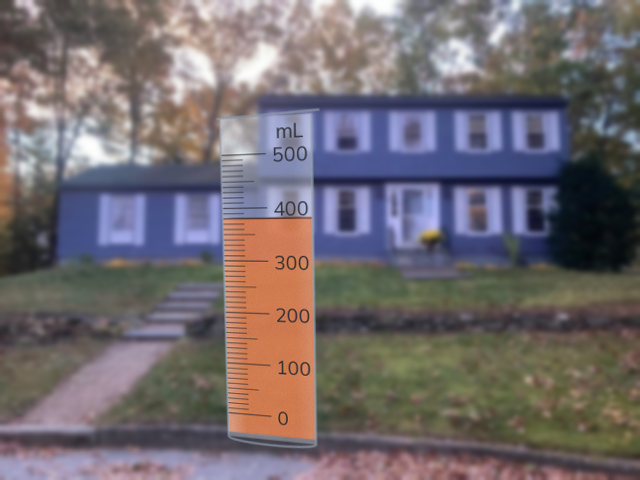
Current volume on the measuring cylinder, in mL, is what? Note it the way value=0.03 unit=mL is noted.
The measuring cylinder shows value=380 unit=mL
